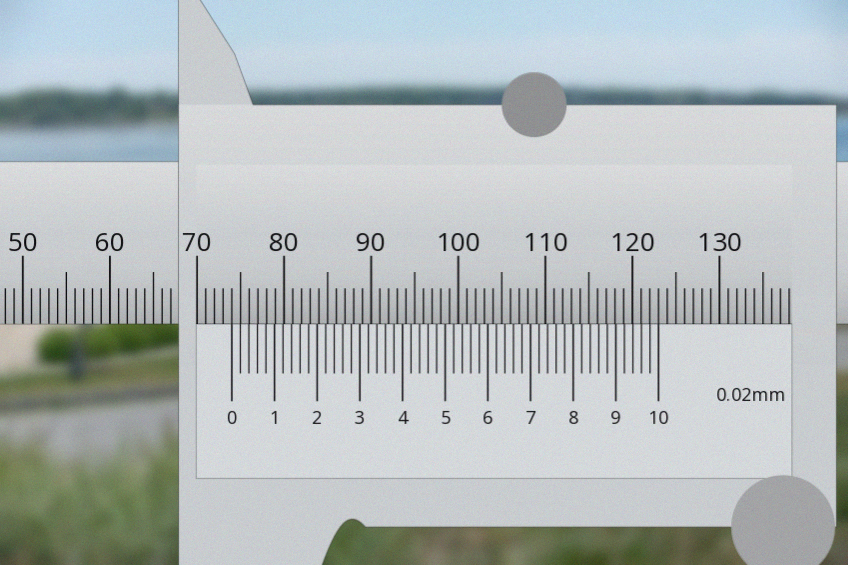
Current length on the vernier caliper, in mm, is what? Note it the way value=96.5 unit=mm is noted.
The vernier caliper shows value=74.0 unit=mm
